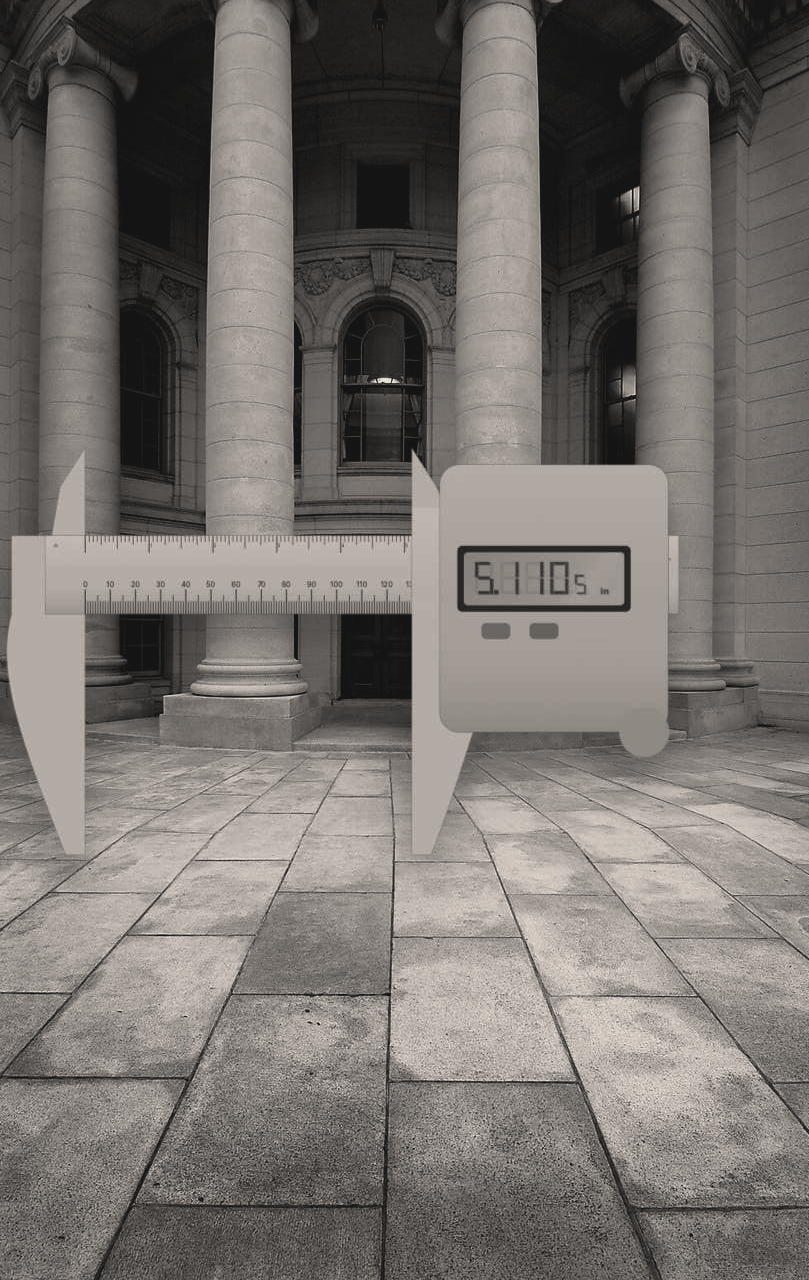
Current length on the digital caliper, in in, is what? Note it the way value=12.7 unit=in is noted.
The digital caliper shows value=5.1105 unit=in
